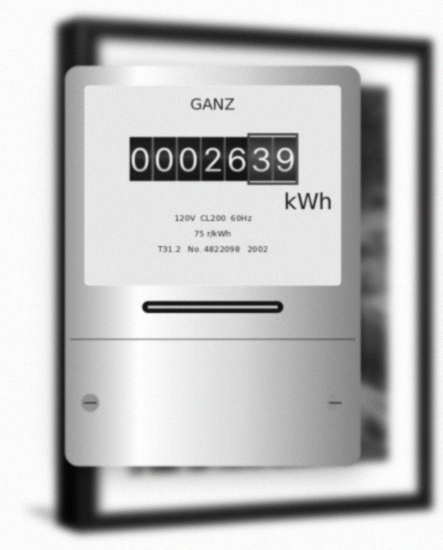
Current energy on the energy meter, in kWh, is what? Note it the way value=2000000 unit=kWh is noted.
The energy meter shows value=26.39 unit=kWh
